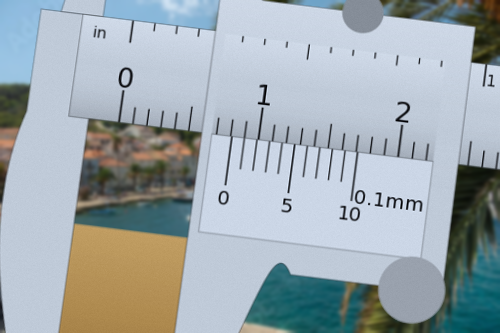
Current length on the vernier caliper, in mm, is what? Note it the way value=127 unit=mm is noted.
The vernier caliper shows value=8.1 unit=mm
